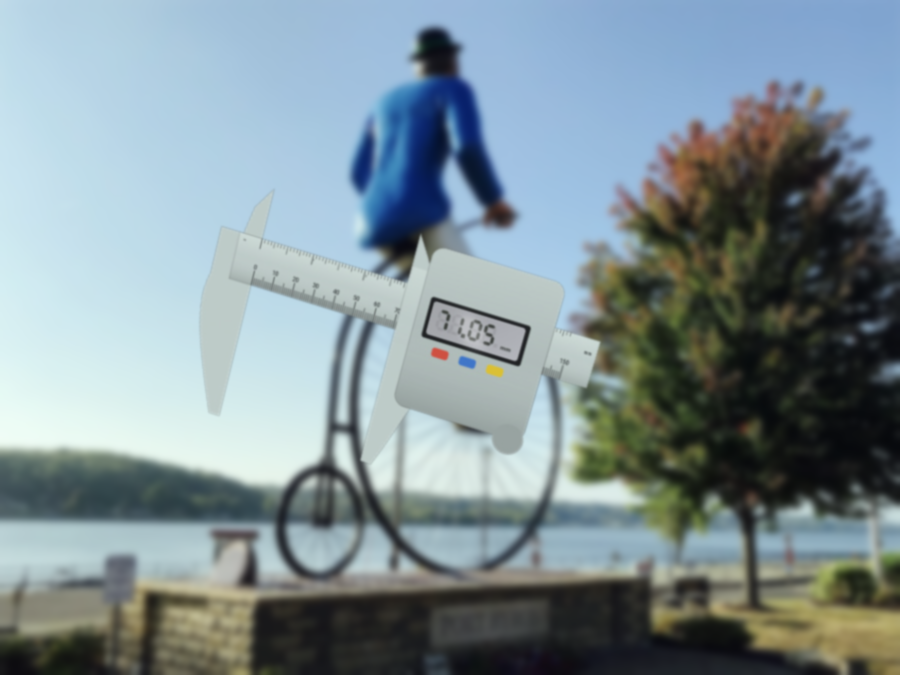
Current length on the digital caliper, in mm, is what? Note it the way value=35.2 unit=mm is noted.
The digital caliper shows value=71.05 unit=mm
